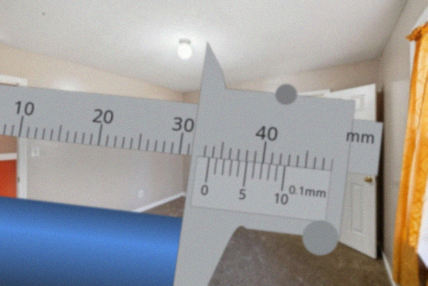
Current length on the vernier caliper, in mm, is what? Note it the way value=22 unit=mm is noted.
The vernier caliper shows value=33.6 unit=mm
